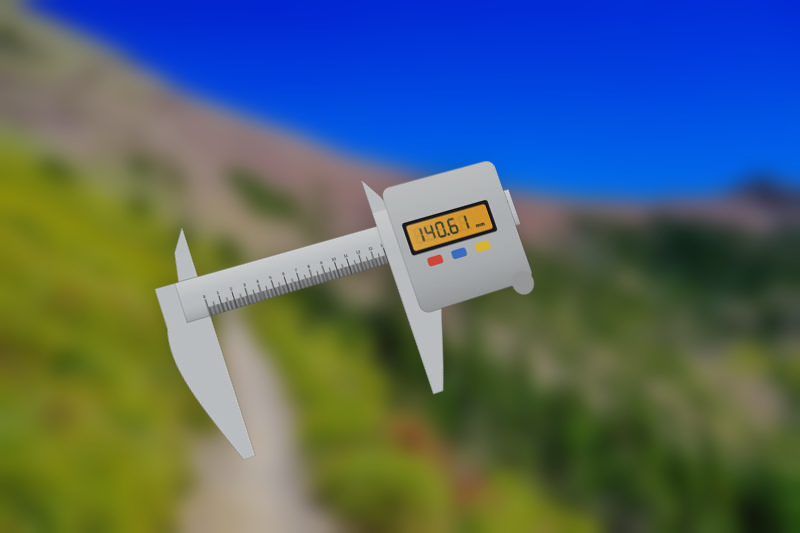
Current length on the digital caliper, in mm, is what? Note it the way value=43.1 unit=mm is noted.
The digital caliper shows value=140.61 unit=mm
